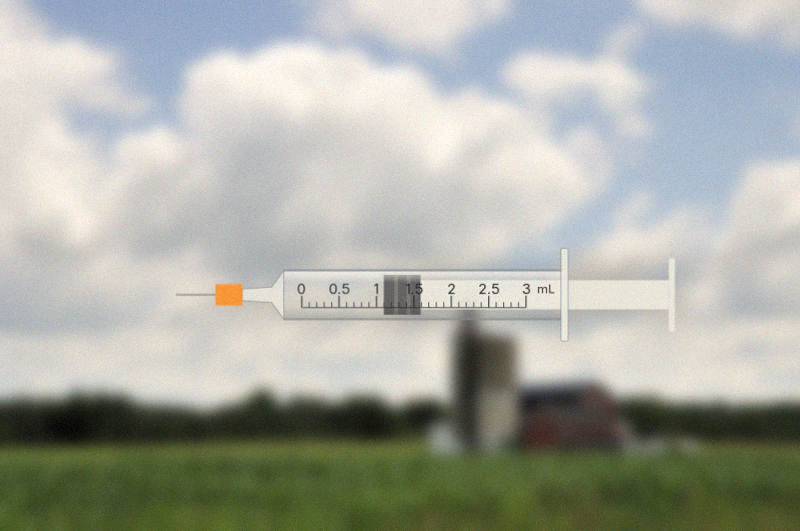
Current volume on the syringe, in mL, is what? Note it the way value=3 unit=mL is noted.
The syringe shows value=1.1 unit=mL
